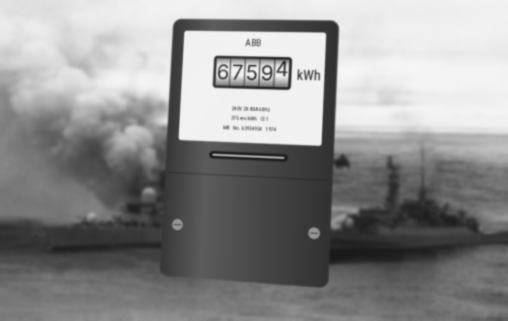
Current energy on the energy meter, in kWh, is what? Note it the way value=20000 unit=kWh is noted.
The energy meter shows value=67594 unit=kWh
